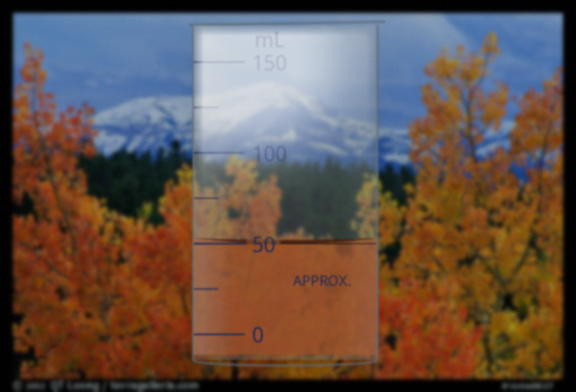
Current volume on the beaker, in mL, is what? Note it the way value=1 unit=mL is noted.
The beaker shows value=50 unit=mL
